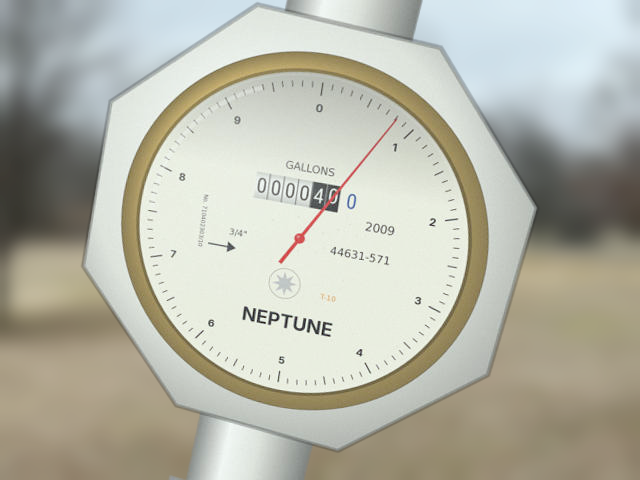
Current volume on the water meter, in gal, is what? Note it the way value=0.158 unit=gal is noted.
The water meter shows value=400.8 unit=gal
